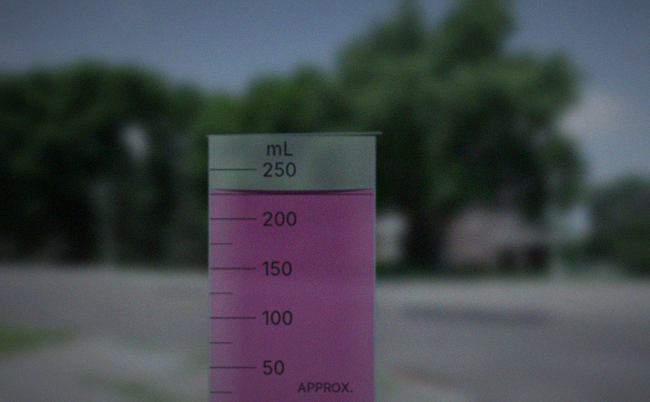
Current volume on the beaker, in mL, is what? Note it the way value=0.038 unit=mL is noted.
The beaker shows value=225 unit=mL
